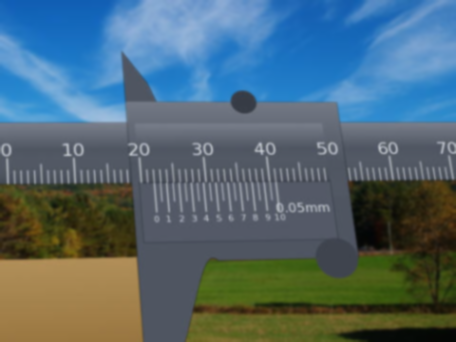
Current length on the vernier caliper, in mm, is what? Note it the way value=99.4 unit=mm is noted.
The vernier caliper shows value=22.0 unit=mm
